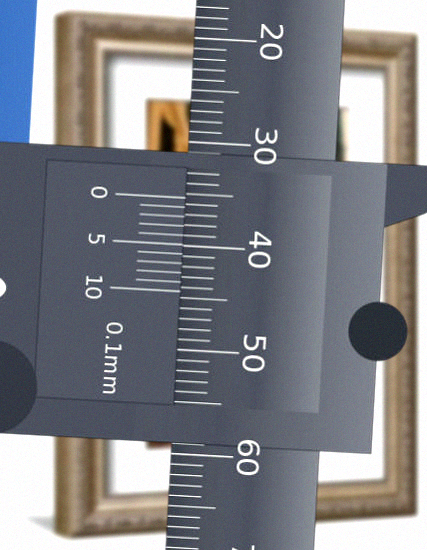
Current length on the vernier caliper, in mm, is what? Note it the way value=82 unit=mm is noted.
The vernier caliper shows value=35.4 unit=mm
